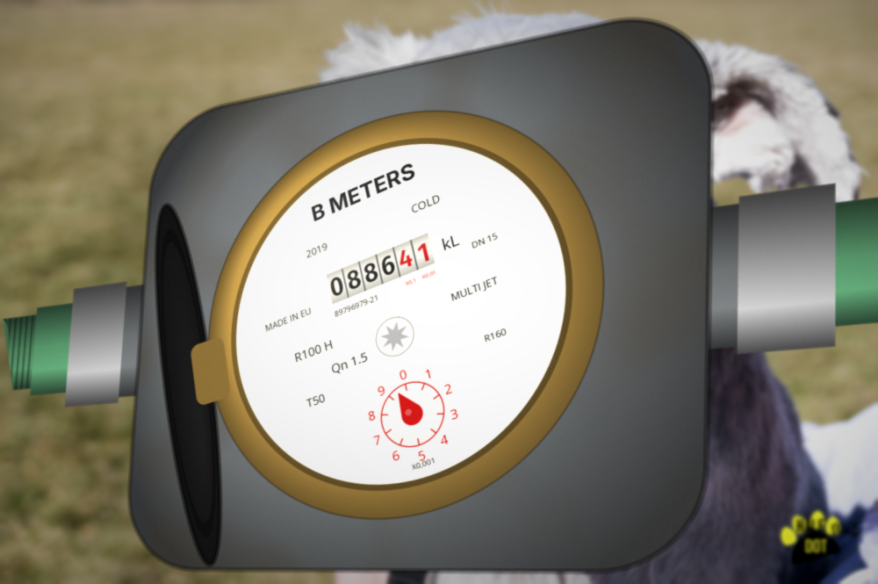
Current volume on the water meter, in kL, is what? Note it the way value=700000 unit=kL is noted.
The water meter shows value=886.409 unit=kL
